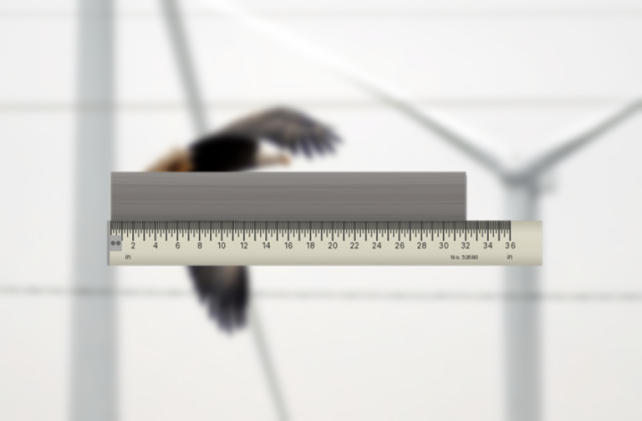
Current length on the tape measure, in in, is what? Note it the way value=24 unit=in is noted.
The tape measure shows value=32 unit=in
